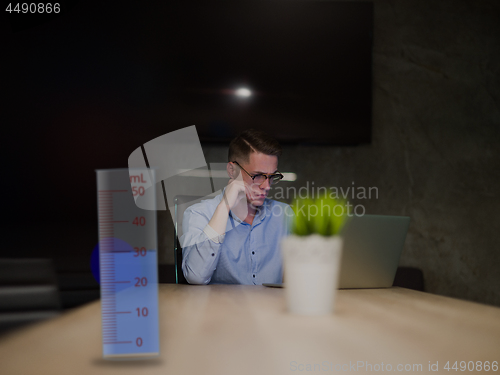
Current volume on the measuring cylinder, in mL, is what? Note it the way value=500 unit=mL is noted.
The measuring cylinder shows value=30 unit=mL
